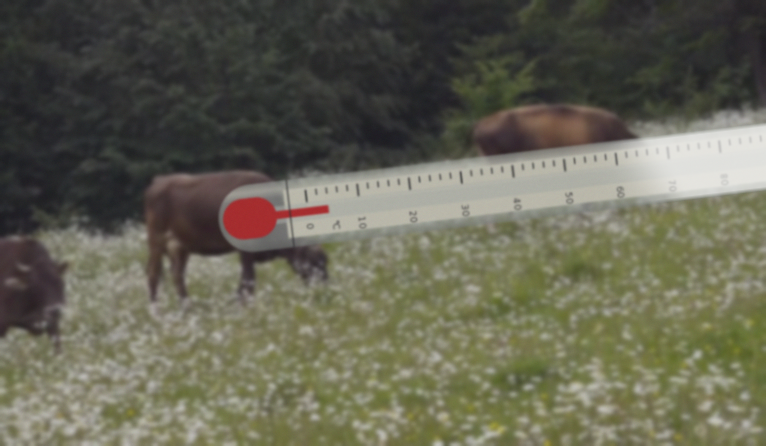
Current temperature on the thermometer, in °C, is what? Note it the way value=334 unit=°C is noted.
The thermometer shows value=4 unit=°C
